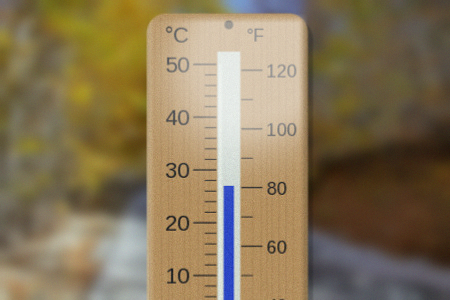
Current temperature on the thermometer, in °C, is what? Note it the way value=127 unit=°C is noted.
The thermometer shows value=27 unit=°C
